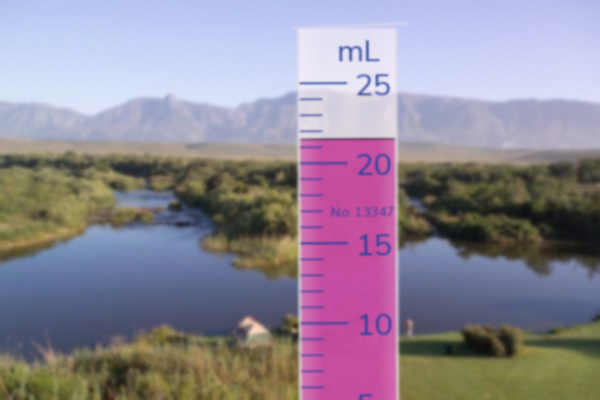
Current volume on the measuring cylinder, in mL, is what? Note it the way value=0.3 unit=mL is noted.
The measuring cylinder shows value=21.5 unit=mL
